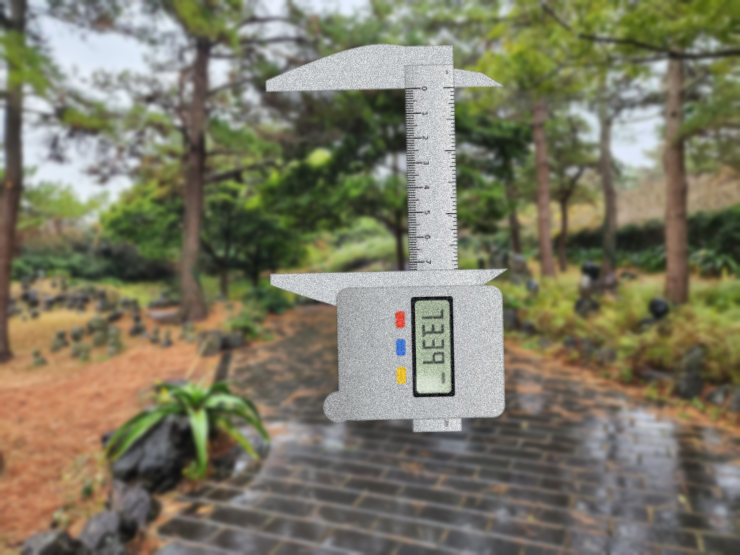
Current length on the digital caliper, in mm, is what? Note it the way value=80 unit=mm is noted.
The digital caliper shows value=73.39 unit=mm
